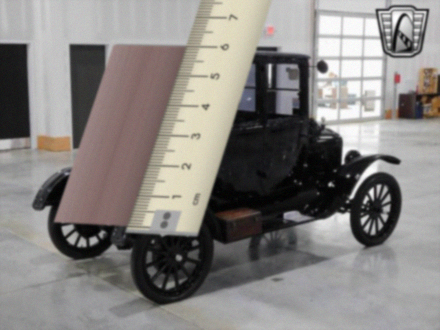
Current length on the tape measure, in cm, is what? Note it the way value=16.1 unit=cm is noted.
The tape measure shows value=6 unit=cm
